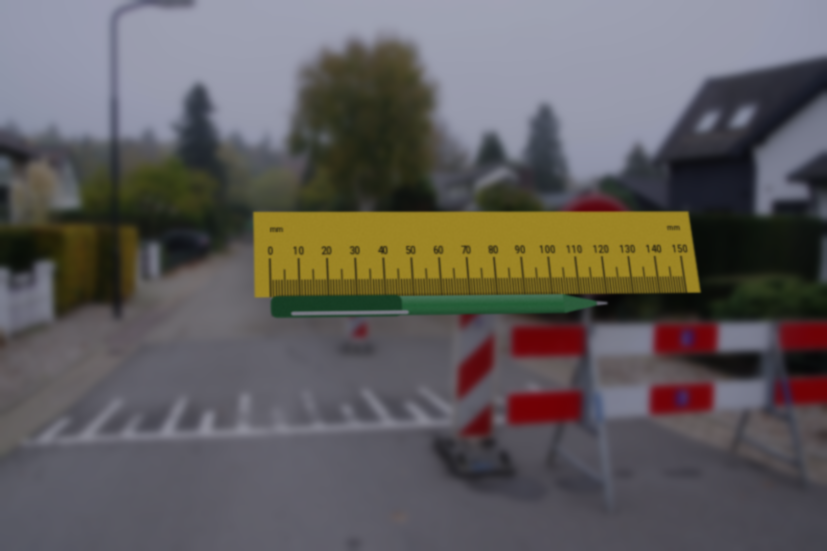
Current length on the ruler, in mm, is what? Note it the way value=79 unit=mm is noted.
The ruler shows value=120 unit=mm
